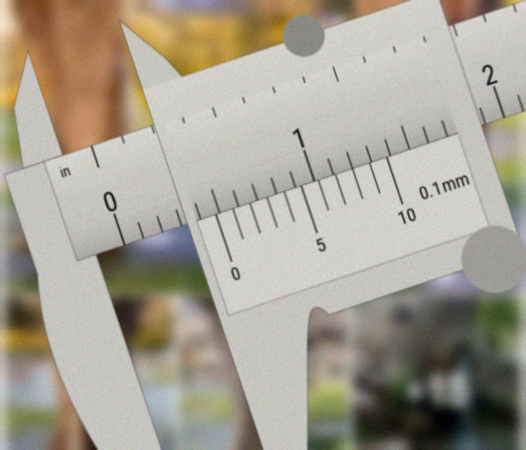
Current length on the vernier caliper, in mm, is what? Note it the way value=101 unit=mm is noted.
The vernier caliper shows value=4.8 unit=mm
